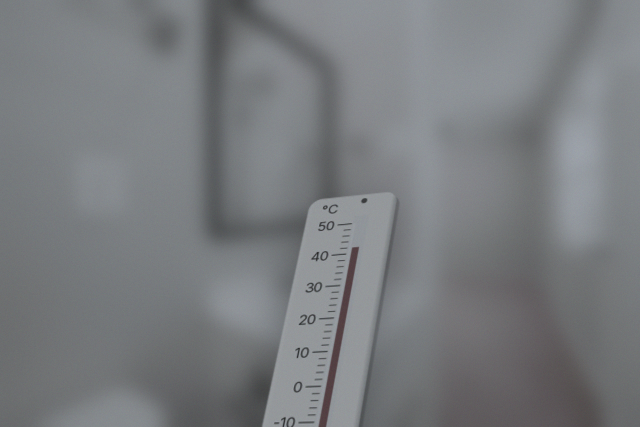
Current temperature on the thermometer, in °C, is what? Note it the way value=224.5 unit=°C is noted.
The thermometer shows value=42 unit=°C
